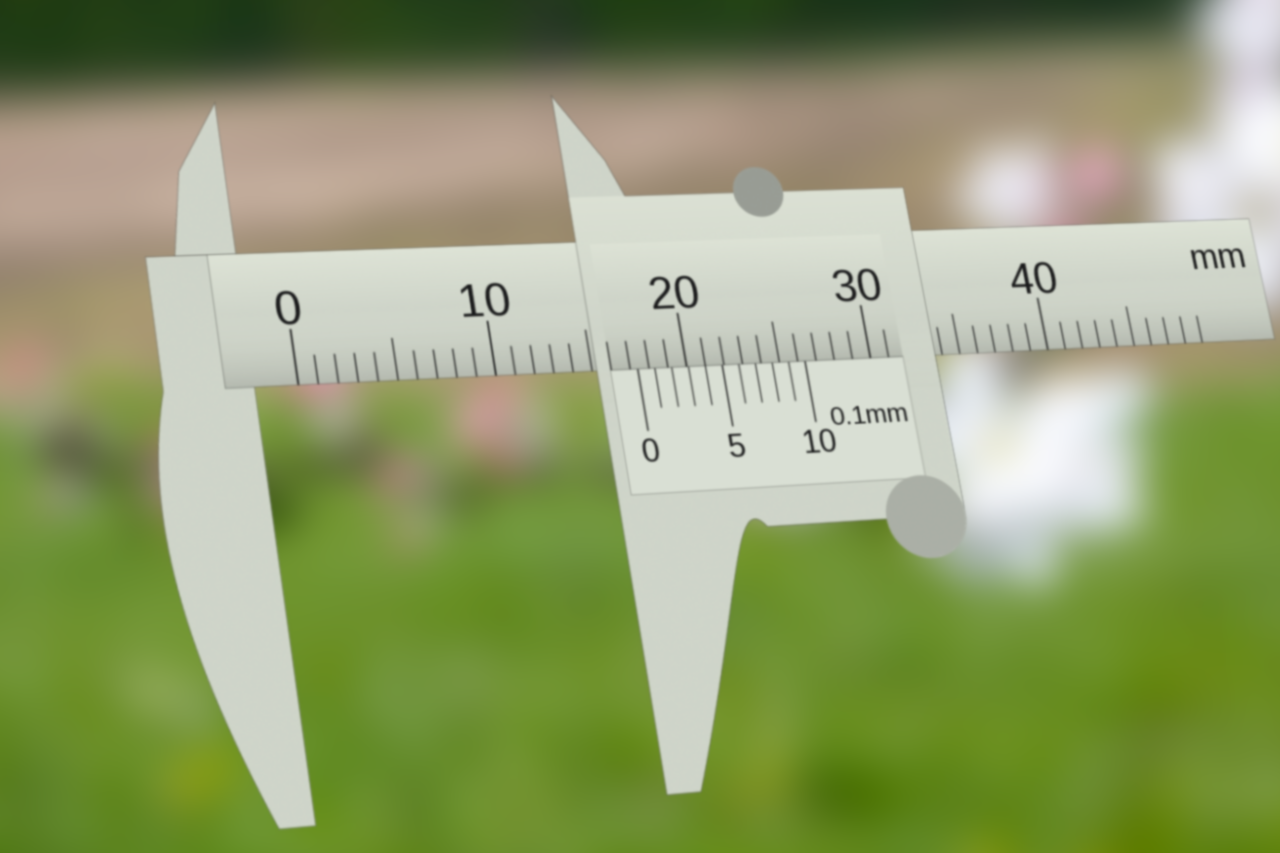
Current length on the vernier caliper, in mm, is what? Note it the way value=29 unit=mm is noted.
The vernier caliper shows value=17.4 unit=mm
